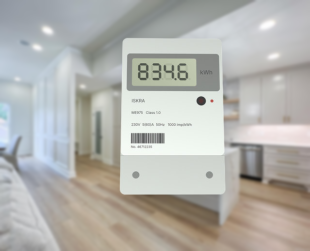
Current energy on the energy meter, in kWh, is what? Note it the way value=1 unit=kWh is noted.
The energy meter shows value=834.6 unit=kWh
